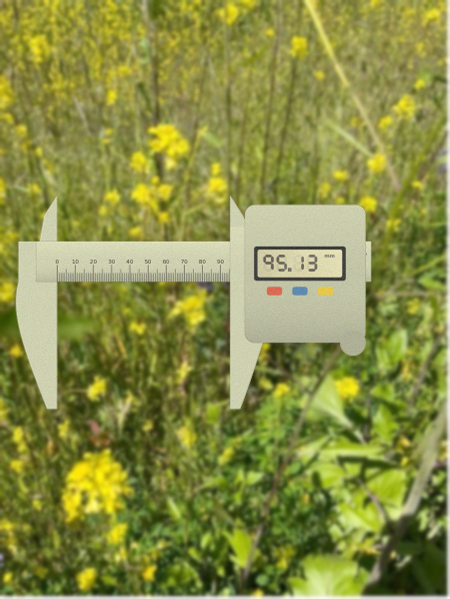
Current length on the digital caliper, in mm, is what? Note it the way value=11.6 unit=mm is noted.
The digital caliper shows value=95.13 unit=mm
